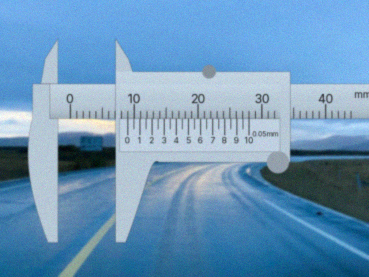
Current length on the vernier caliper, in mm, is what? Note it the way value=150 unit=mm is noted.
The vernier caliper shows value=9.0 unit=mm
